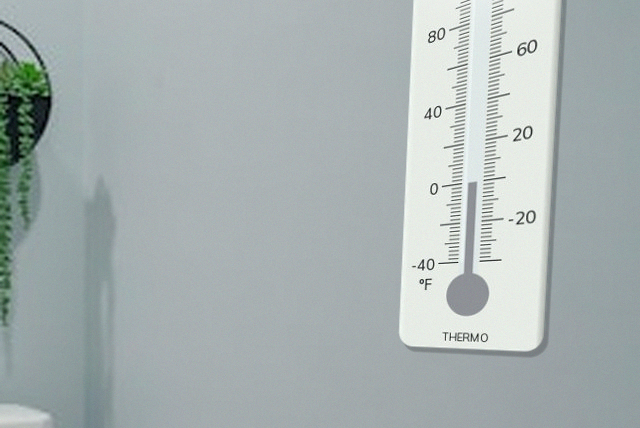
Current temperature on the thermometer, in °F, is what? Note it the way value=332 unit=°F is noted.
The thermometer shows value=0 unit=°F
